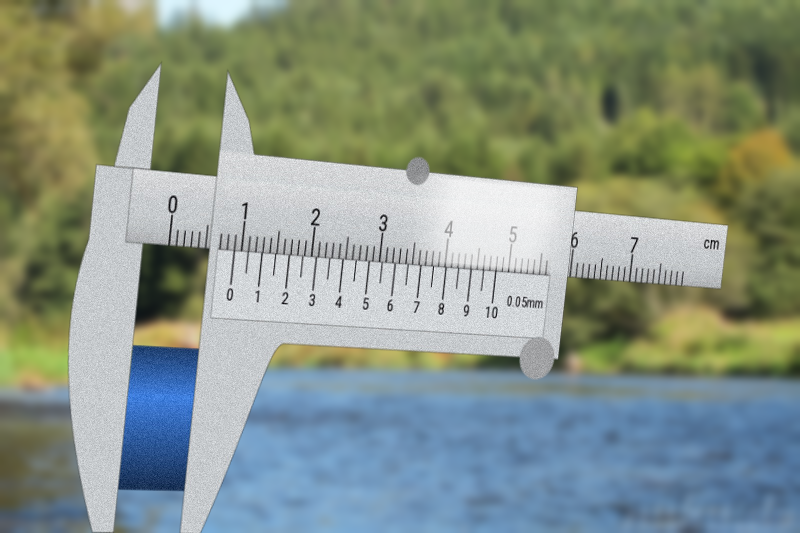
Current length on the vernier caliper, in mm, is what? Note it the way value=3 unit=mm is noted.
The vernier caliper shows value=9.0 unit=mm
